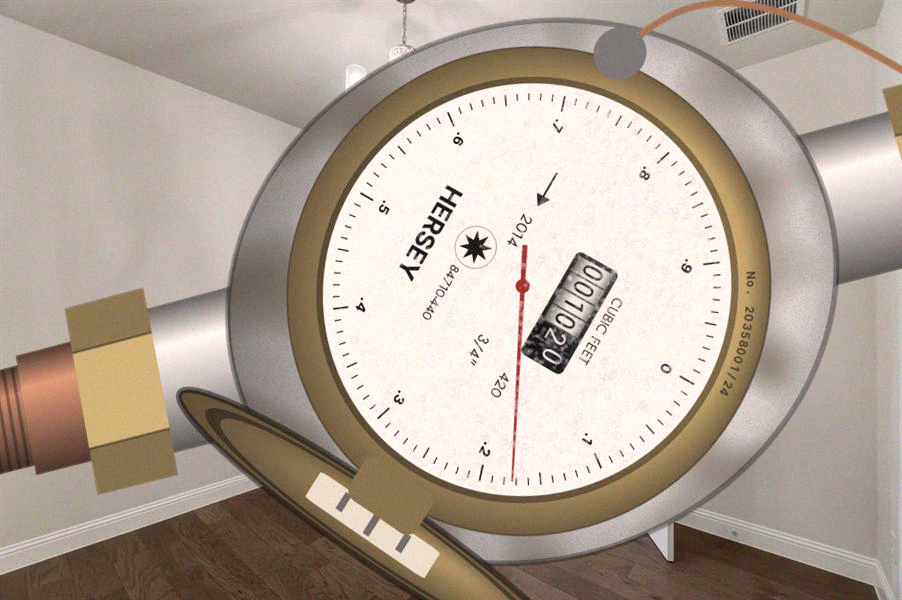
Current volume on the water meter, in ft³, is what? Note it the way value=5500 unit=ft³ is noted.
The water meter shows value=1020.17 unit=ft³
